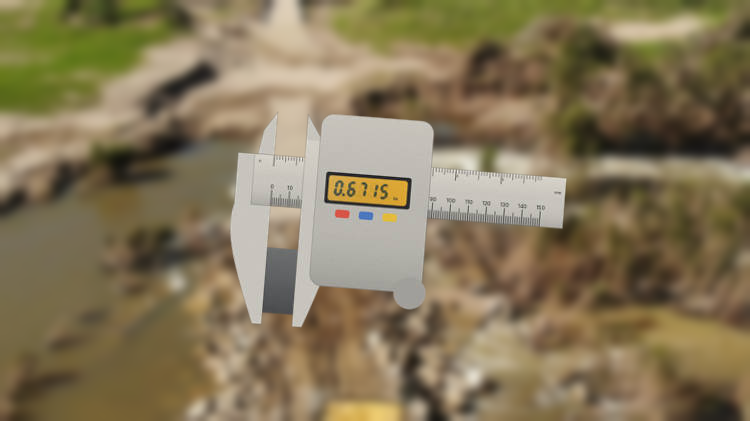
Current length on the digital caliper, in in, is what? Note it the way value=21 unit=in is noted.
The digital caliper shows value=0.6715 unit=in
